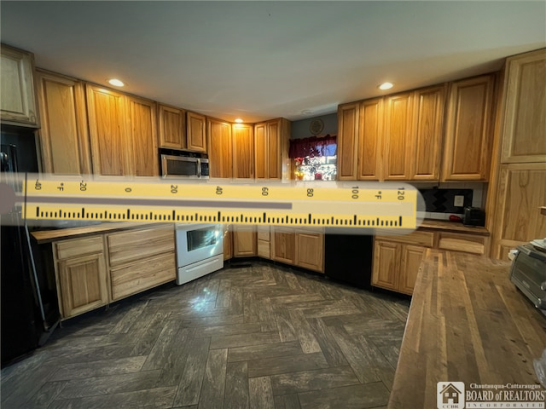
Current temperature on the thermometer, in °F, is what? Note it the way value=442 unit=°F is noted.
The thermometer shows value=72 unit=°F
